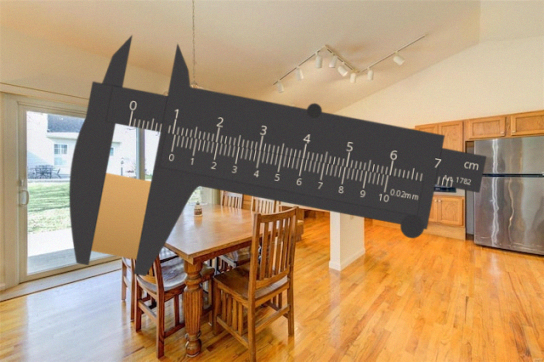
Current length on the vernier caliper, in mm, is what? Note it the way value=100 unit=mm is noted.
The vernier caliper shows value=10.5 unit=mm
